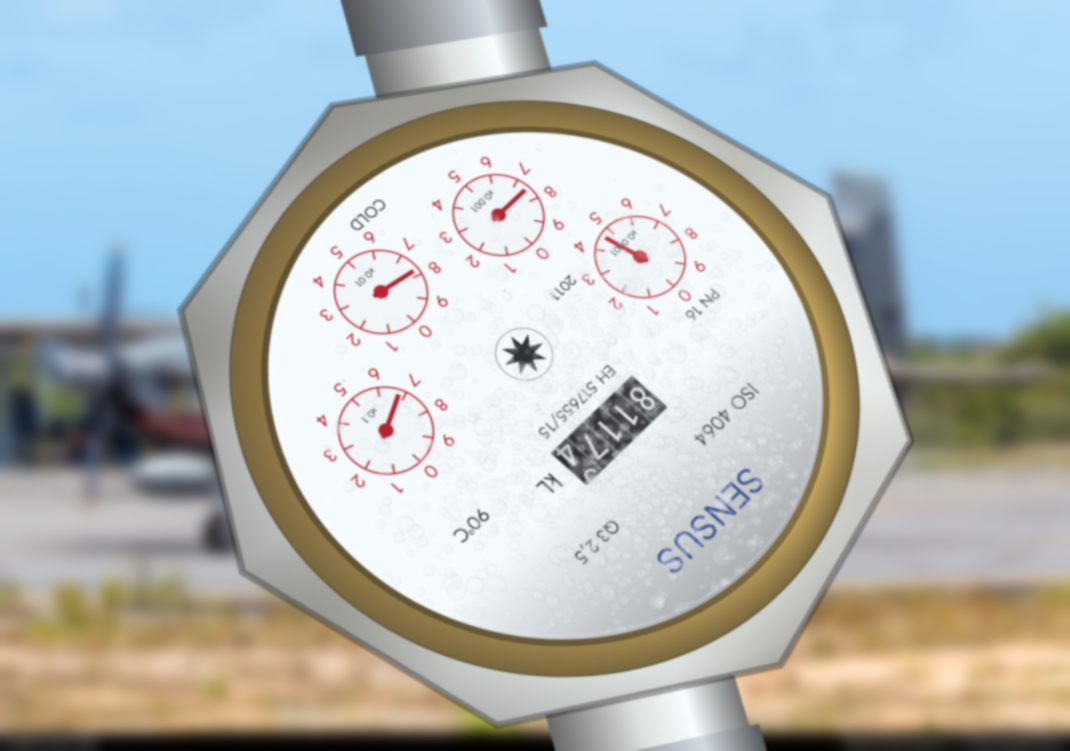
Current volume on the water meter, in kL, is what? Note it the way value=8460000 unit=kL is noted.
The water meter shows value=81173.6774 unit=kL
